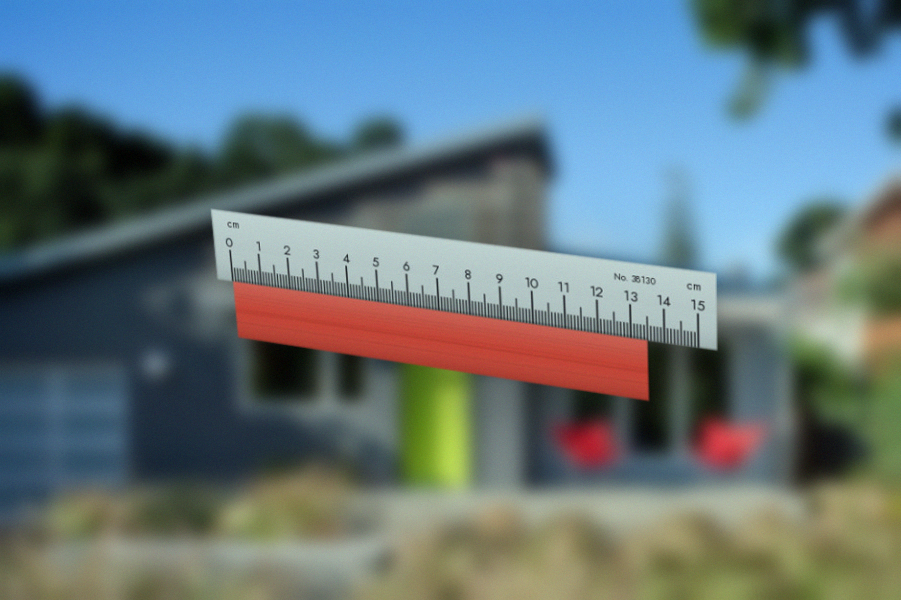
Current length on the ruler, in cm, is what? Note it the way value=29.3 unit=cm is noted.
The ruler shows value=13.5 unit=cm
